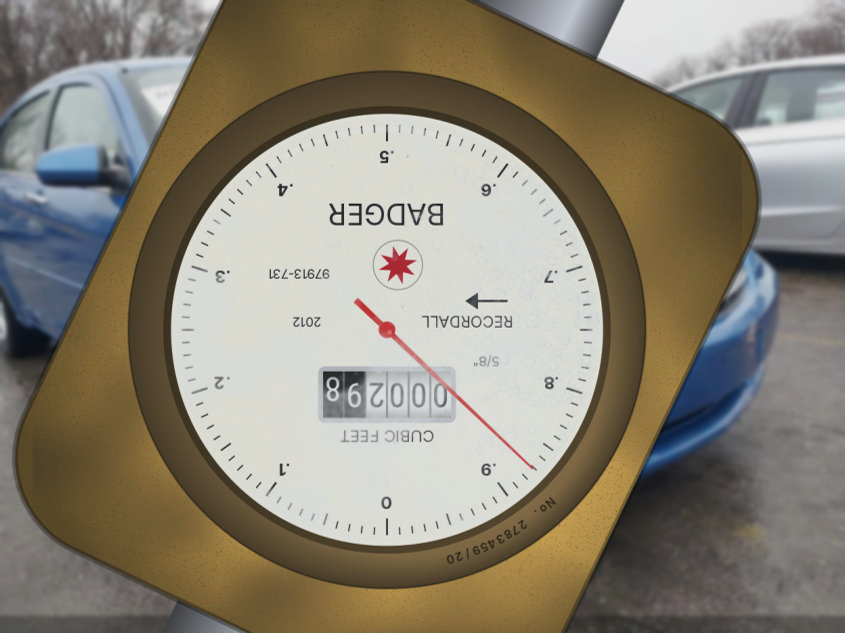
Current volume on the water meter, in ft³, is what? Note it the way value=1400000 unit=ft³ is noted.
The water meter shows value=297.87 unit=ft³
